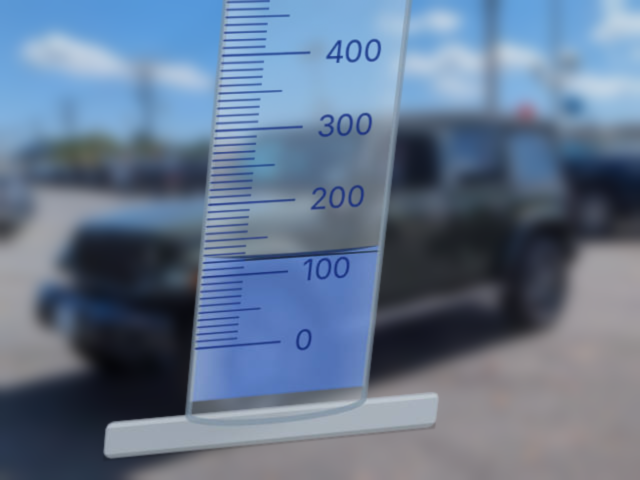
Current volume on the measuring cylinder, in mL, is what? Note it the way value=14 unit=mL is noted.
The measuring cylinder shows value=120 unit=mL
